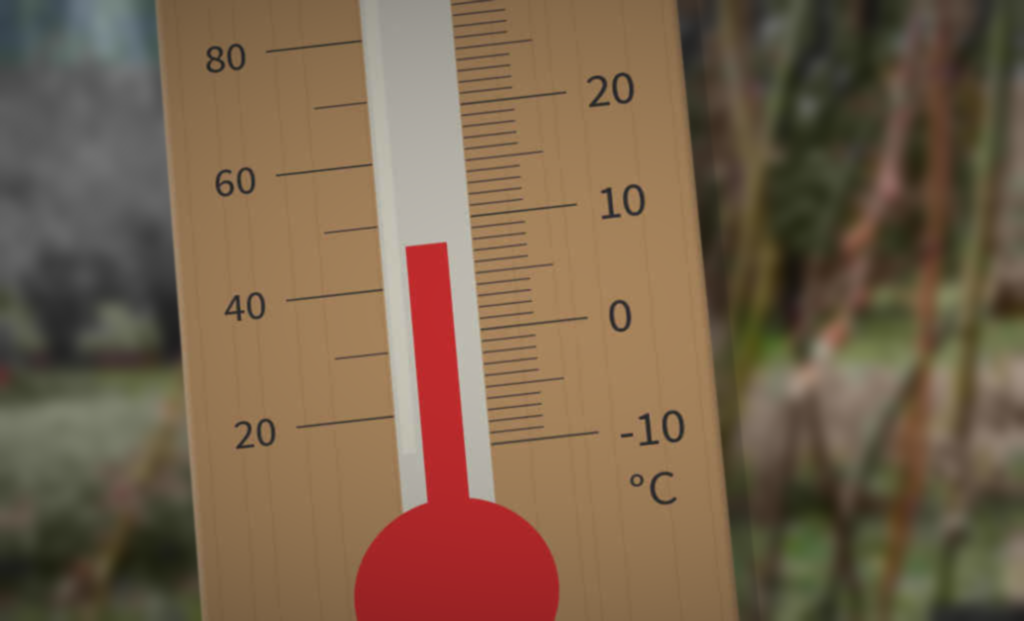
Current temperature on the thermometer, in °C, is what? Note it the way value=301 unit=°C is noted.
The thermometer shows value=8 unit=°C
